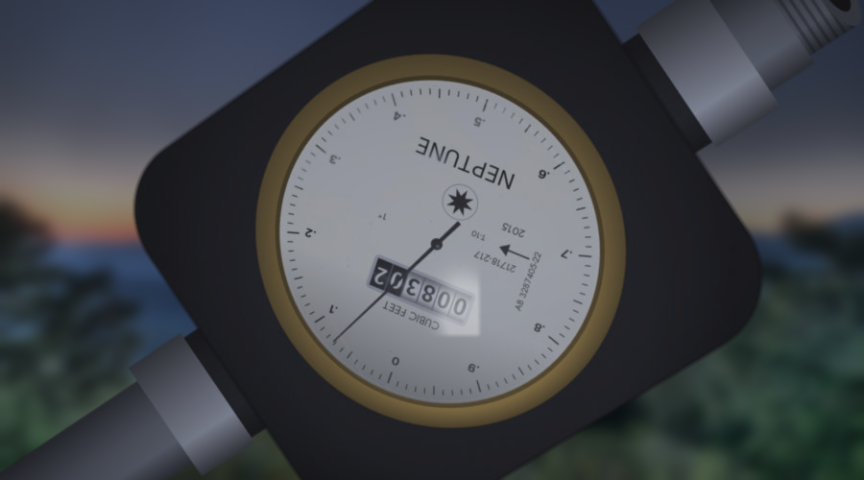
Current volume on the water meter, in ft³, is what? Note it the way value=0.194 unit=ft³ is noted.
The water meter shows value=8302.07 unit=ft³
